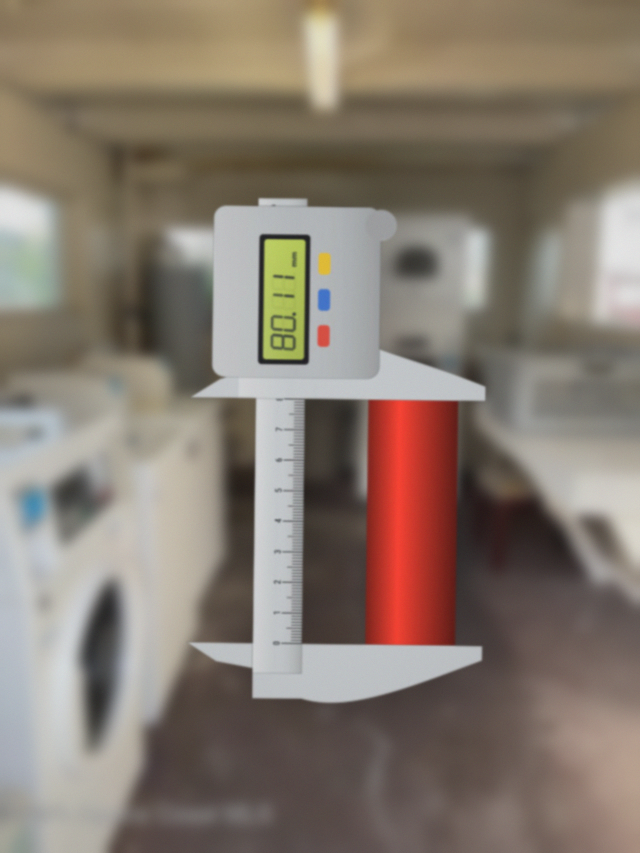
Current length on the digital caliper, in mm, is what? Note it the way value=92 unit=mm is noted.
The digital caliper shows value=80.11 unit=mm
